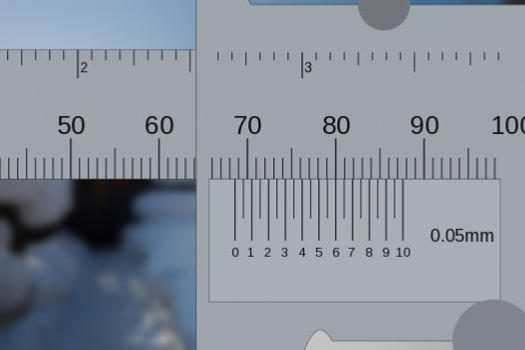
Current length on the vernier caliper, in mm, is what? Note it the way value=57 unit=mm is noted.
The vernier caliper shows value=68.6 unit=mm
